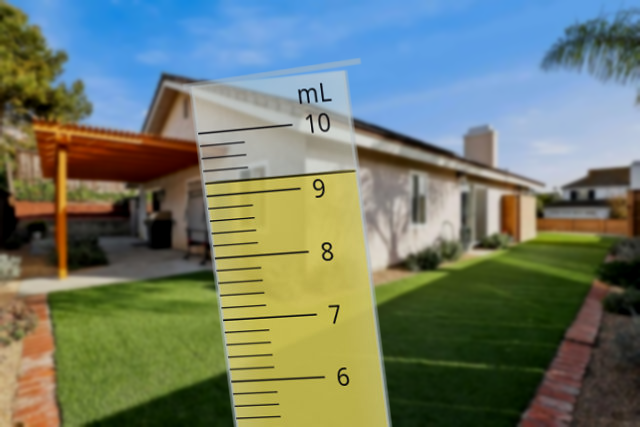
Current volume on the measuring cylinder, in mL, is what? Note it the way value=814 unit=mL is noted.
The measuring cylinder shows value=9.2 unit=mL
